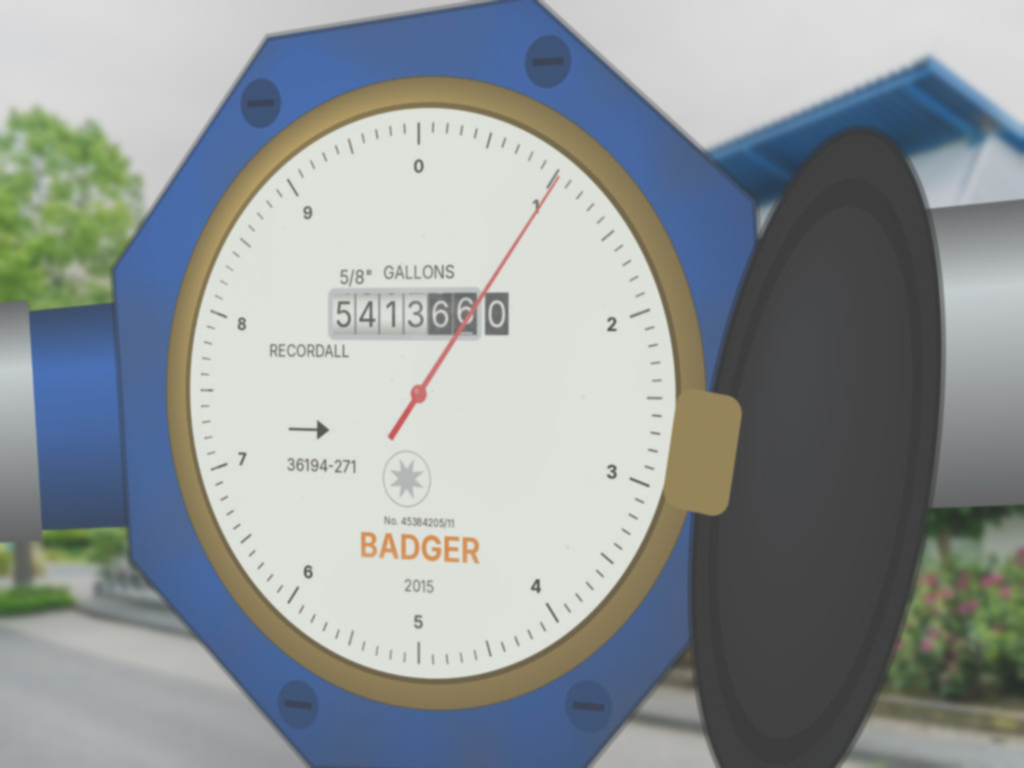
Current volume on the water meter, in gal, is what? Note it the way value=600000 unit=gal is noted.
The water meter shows value=5413661.0 unit=gal
